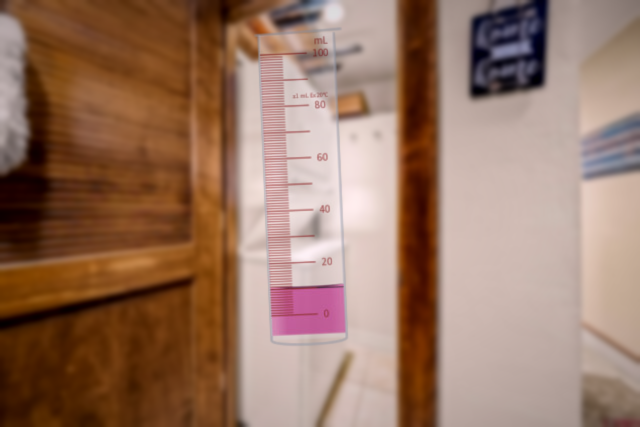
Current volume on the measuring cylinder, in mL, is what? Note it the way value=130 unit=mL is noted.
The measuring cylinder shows value=10 unit=mL
